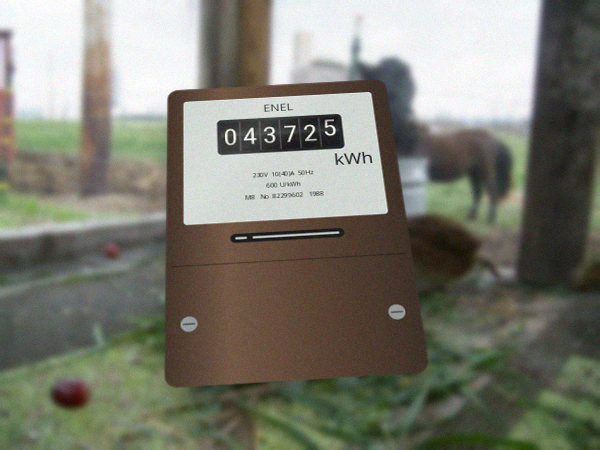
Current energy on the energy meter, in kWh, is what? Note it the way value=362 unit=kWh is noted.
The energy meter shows value=43725 unit=kWh
